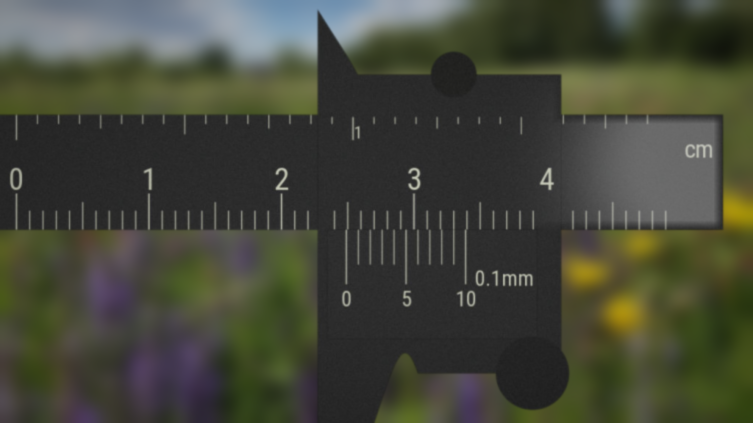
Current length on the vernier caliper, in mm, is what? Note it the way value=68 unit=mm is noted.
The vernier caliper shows value=24.9 unit=mm
